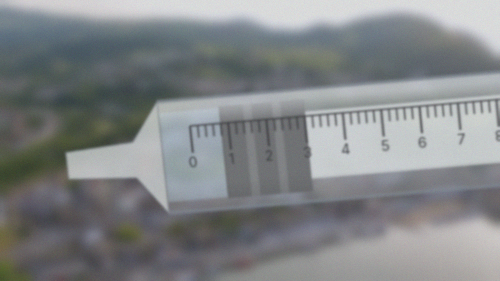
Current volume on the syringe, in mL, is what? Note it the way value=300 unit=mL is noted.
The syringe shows value=0.8 unit=mL
